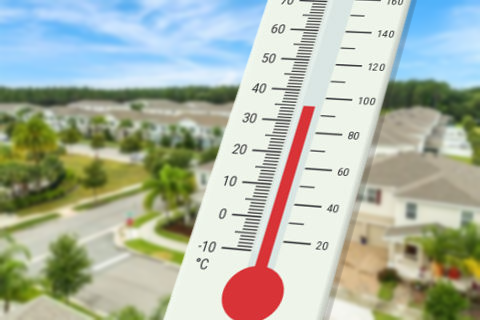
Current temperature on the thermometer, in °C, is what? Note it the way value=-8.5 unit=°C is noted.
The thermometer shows value=35 unit=°C
